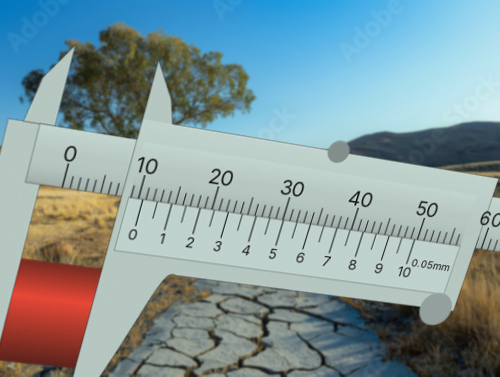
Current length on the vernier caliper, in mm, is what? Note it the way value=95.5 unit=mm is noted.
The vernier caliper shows value=10.6 unit=mm
